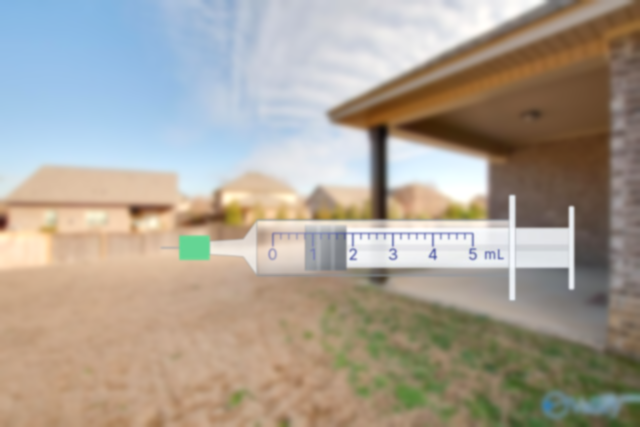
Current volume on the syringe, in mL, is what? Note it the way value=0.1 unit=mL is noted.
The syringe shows value=0.8 unit=mL
